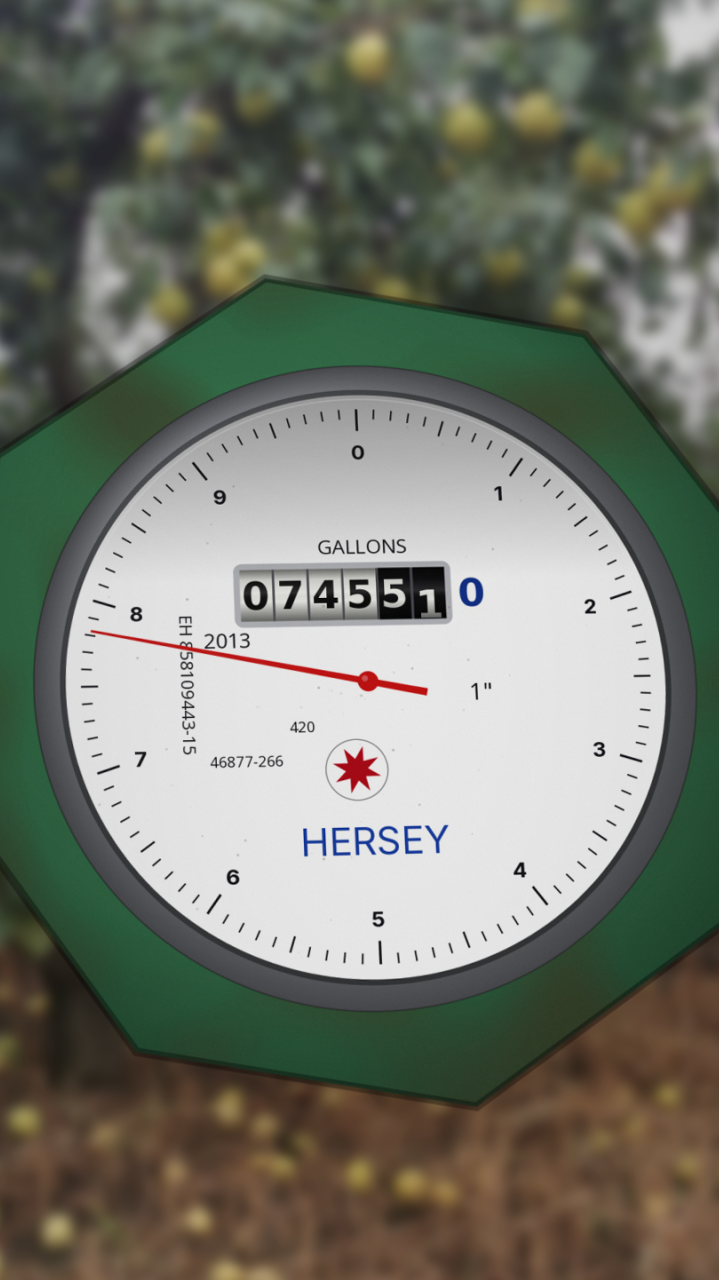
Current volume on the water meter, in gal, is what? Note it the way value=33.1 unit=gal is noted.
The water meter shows value=745507.8 unit=gal
